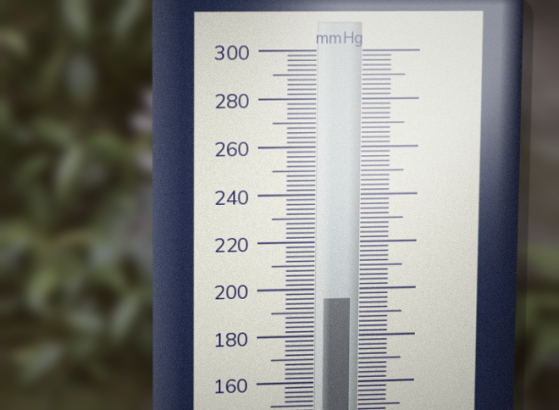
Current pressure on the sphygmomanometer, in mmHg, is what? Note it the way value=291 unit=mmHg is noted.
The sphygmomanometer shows value=196 unit=mmHg
